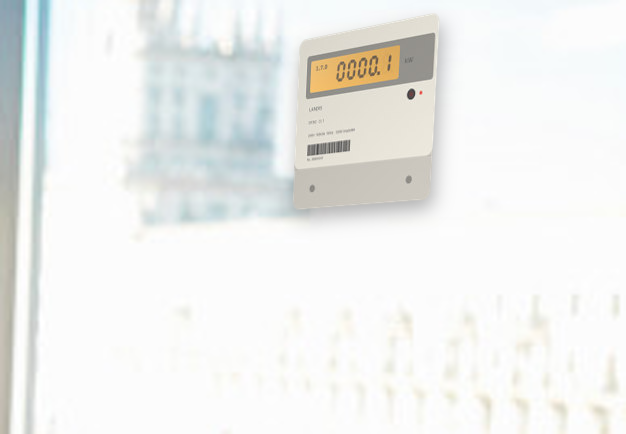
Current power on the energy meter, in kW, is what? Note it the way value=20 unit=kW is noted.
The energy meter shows value=0.1 unit=kW
